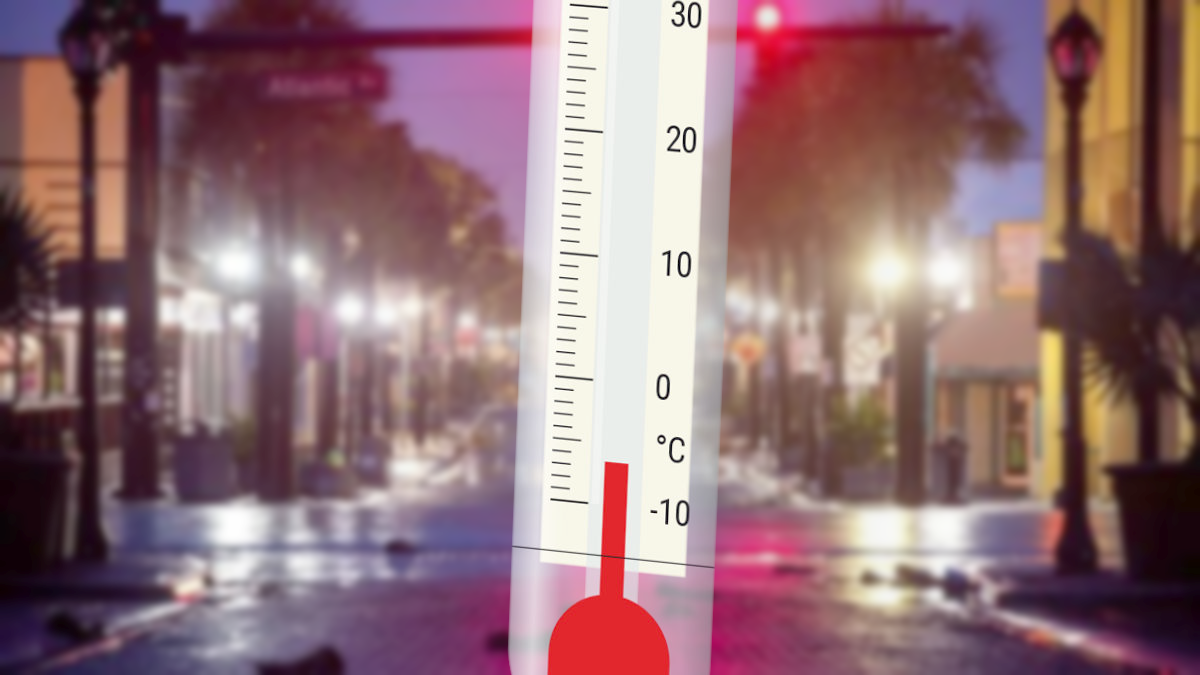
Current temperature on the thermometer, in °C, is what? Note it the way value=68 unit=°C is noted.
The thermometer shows value=-6.5 unit=°C
